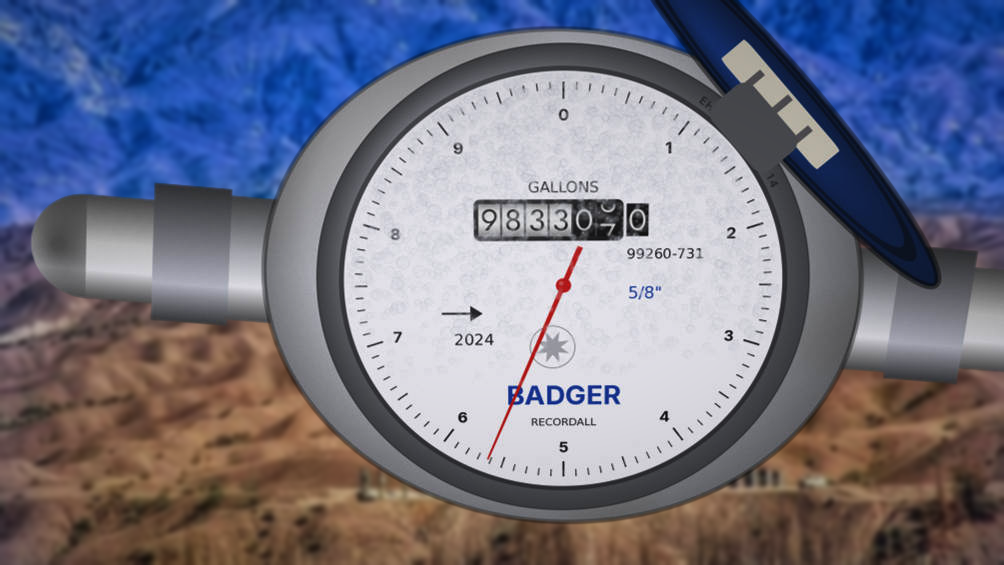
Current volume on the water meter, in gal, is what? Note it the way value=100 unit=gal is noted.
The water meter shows value=9833065.6 unit=gal
